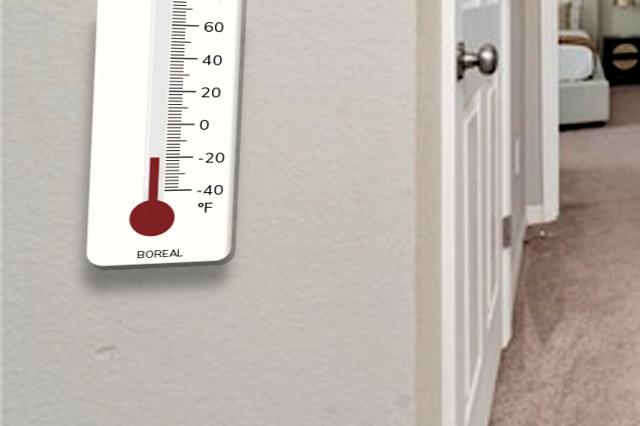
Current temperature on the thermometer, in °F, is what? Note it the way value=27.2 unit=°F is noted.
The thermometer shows value=-20 unit=°F
